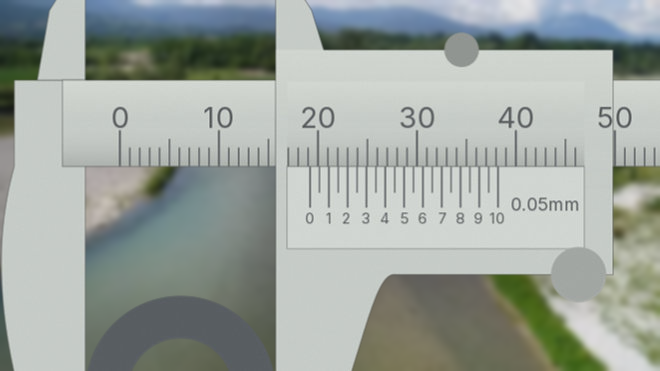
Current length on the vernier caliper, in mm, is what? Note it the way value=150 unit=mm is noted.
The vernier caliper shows value=19.2 unit=mm
